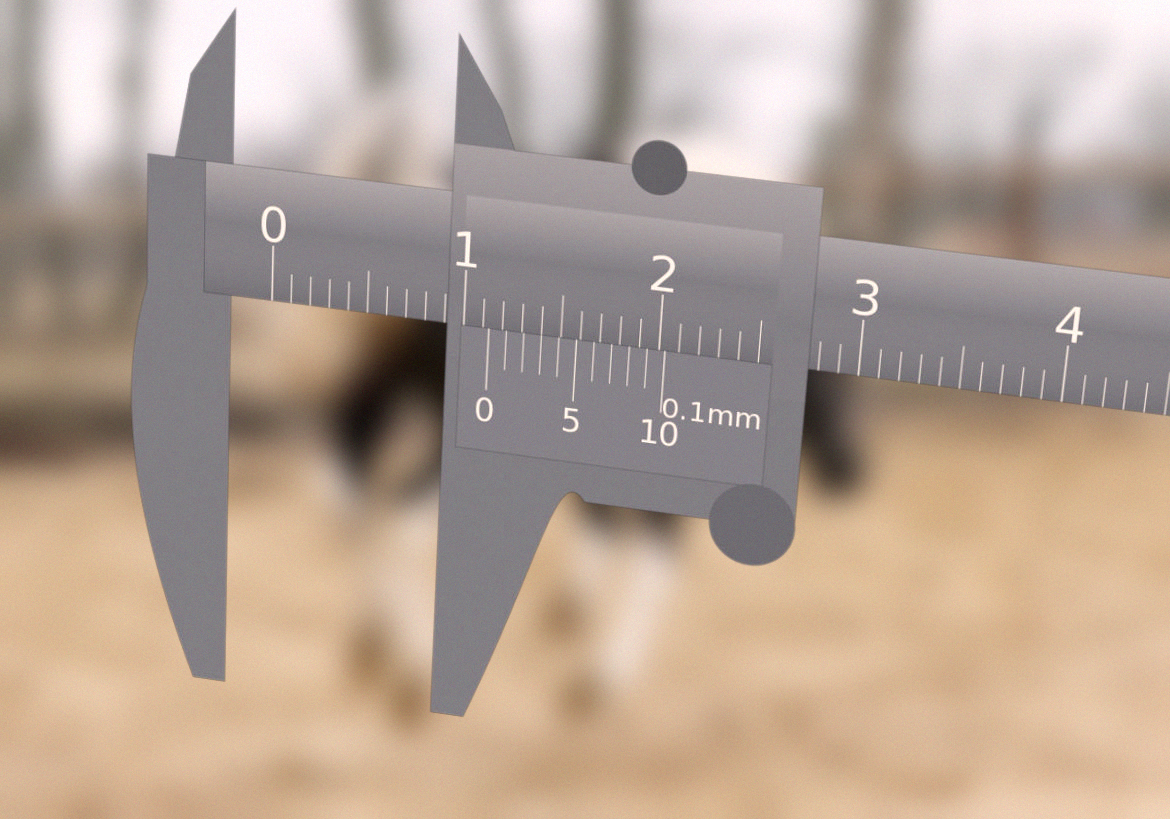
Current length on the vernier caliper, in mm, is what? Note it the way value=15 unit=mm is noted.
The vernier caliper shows value=11.3 unit=mm
